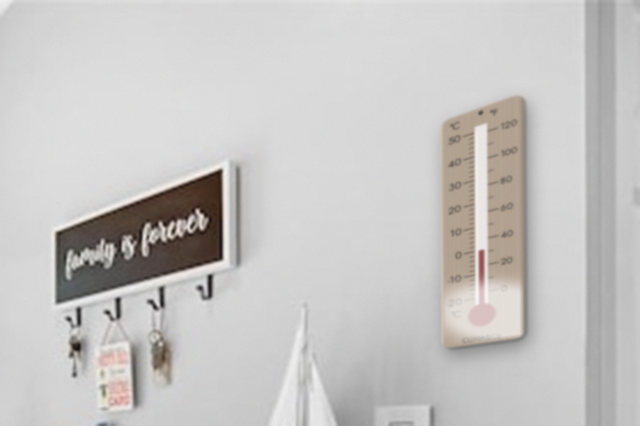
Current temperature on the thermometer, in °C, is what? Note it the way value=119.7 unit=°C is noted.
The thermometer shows value=0 unit=°C
